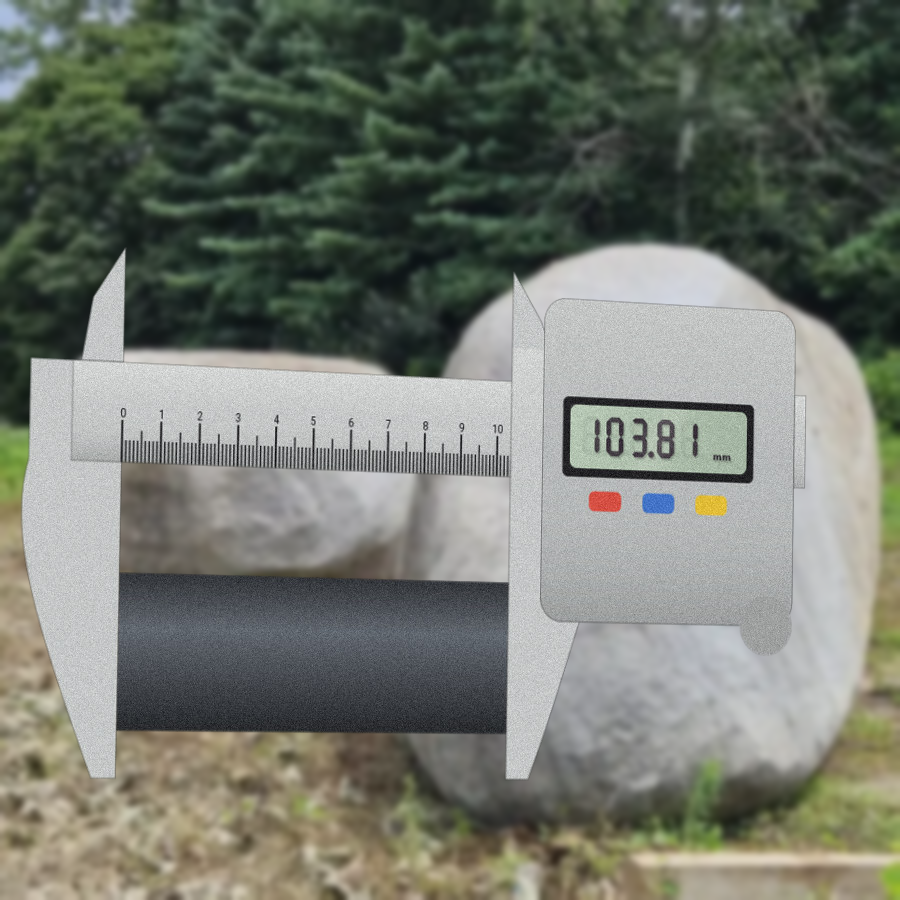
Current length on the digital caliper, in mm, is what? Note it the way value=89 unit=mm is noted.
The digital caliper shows value=103.81 unit=mm
